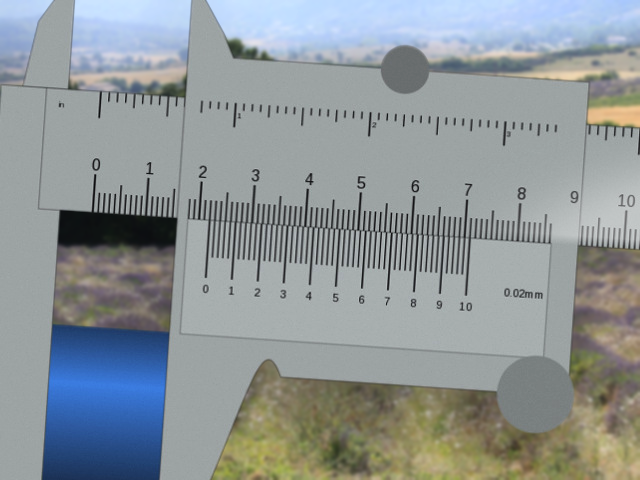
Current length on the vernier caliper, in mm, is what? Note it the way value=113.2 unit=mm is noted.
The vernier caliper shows value=22.0 unit=mm
